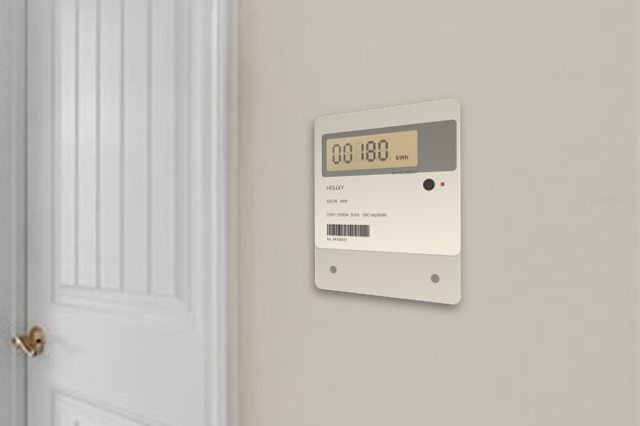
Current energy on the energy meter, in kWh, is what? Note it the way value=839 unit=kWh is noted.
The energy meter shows value=180 unit=kWh
